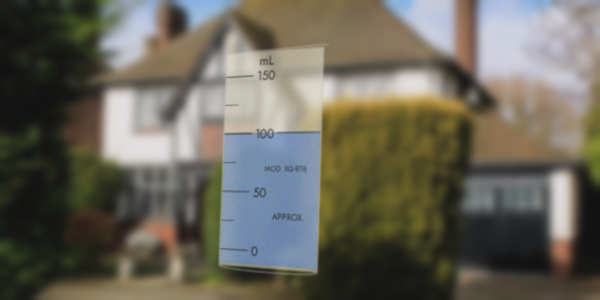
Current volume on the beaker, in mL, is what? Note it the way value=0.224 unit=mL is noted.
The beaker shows value=100 unit=mL
